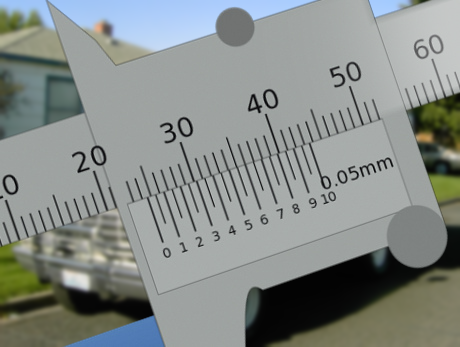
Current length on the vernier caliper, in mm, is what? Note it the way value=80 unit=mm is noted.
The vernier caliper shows value=24.6 unit=mm
